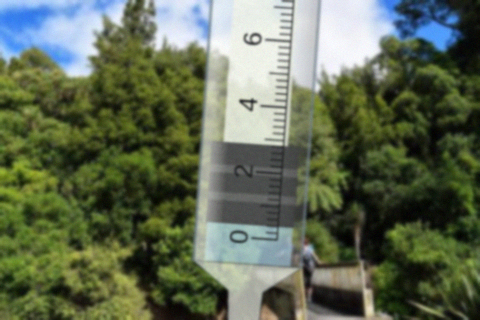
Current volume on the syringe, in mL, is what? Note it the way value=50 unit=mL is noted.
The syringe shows value=0.4 unit=mL
